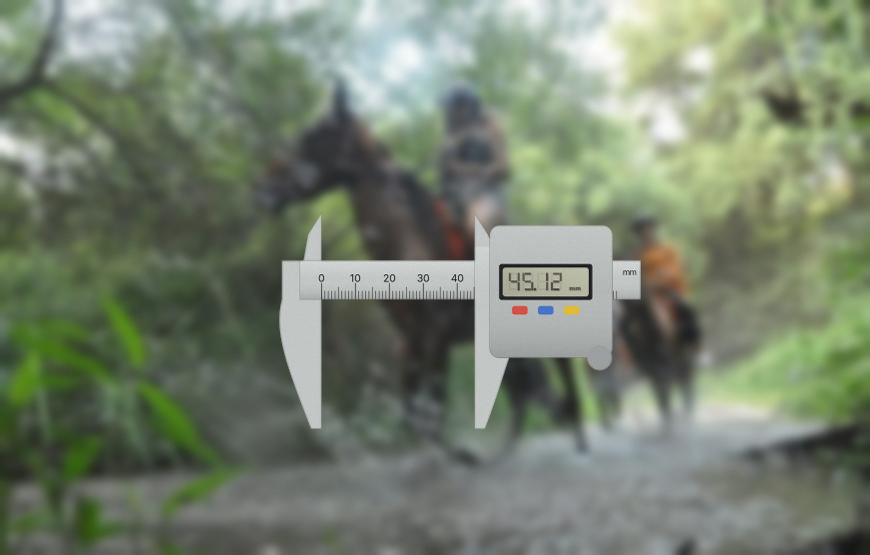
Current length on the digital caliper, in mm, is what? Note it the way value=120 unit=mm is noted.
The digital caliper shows value=45.12 unit=mm
